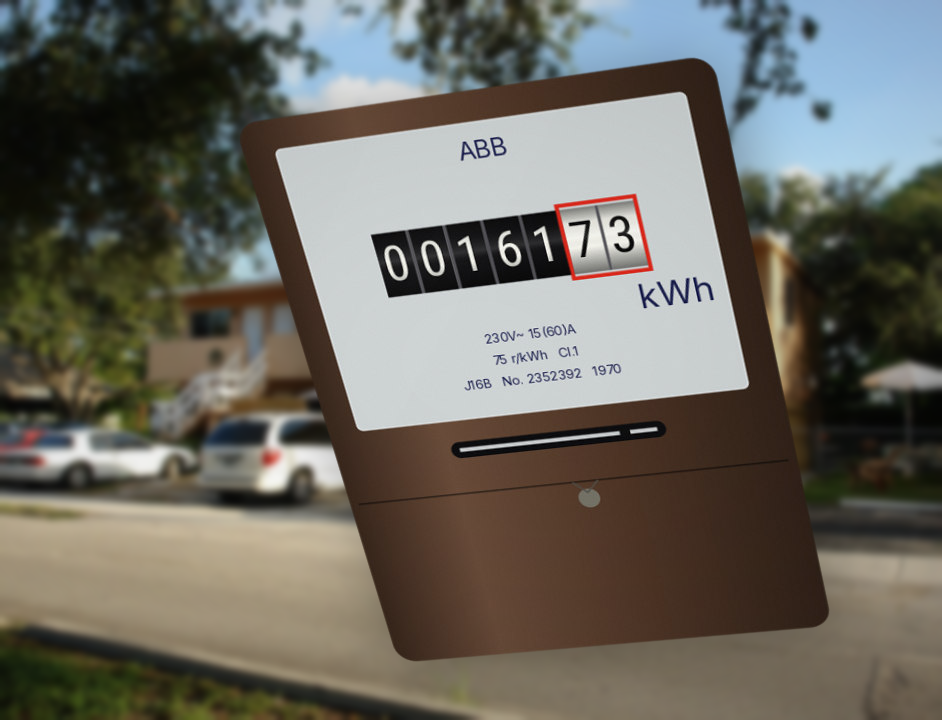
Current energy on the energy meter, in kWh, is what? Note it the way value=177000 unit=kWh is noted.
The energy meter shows value=161.73 unit=kWh
